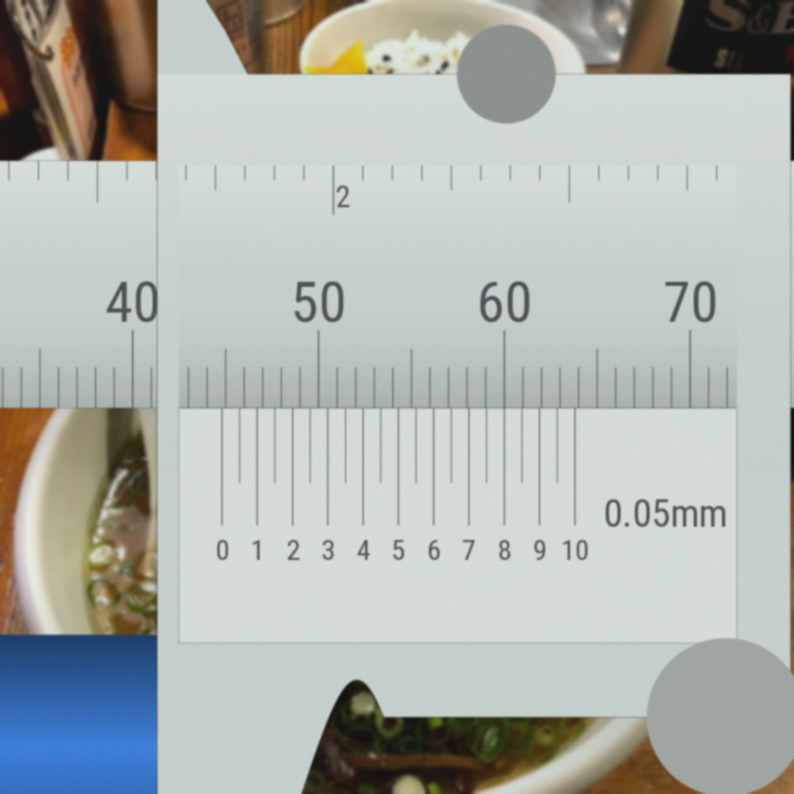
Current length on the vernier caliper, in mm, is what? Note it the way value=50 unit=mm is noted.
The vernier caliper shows value=44.8 unit=mm
